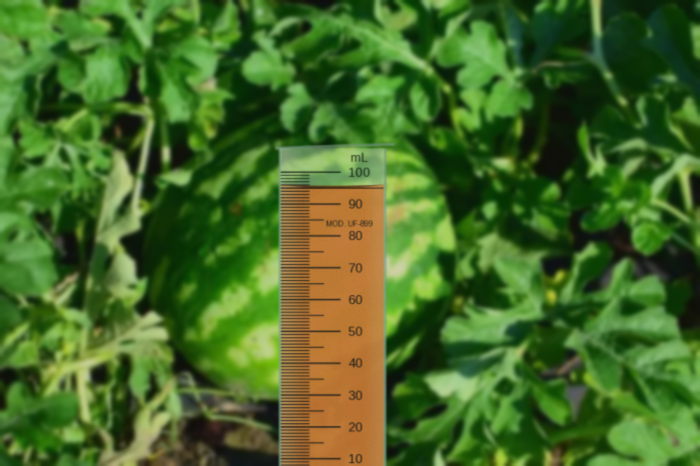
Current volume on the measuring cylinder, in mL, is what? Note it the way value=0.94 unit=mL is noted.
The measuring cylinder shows value=95 unit=mL
